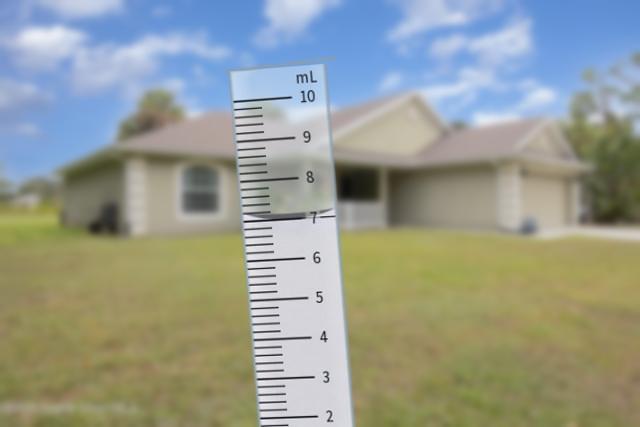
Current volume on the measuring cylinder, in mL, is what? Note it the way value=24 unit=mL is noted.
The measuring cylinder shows value=7 unit=mL
